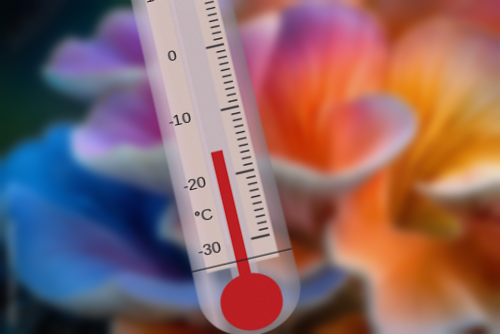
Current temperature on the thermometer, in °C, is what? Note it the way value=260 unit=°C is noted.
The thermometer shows value=-16 unit=°C
